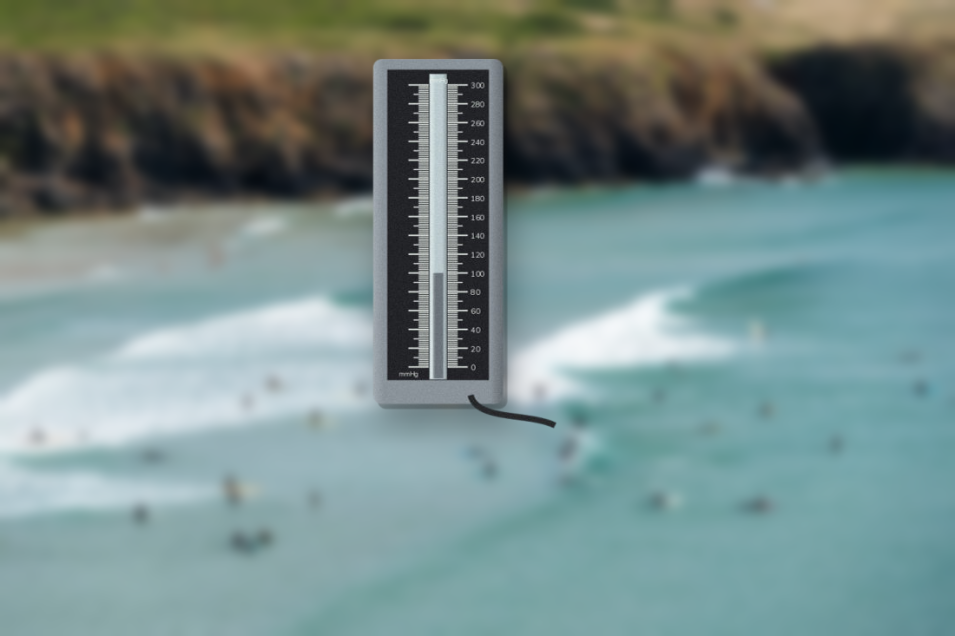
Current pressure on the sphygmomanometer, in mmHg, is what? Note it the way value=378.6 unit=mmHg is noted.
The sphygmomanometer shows value=100 unit=mmHg
